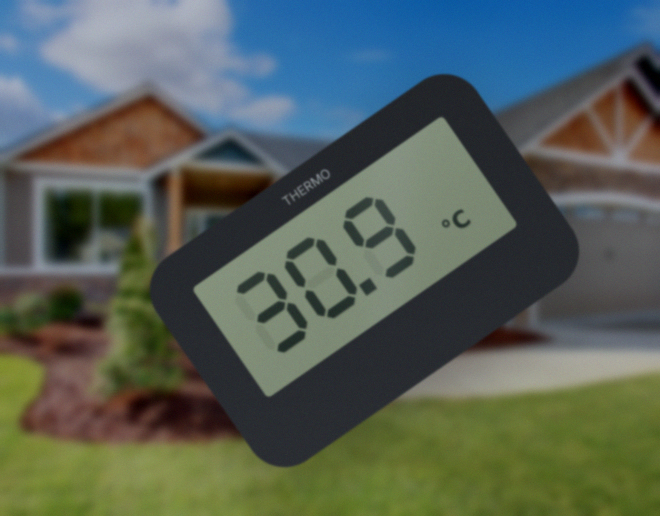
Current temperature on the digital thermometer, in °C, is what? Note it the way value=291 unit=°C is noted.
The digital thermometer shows value=30.9 unit=°C
